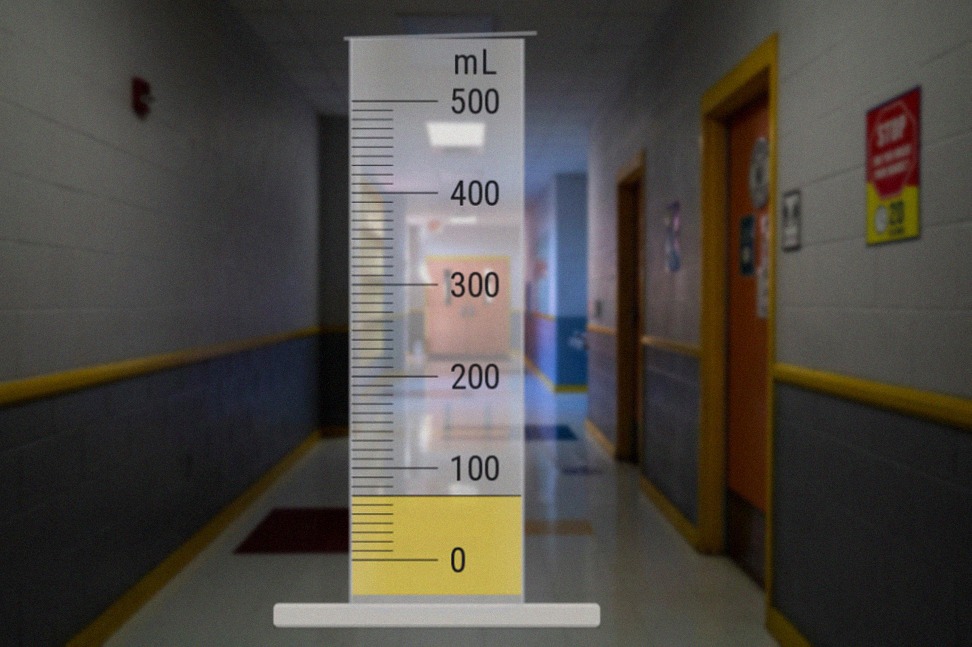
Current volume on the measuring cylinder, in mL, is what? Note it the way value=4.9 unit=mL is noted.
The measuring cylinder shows value=70 unit=mL
